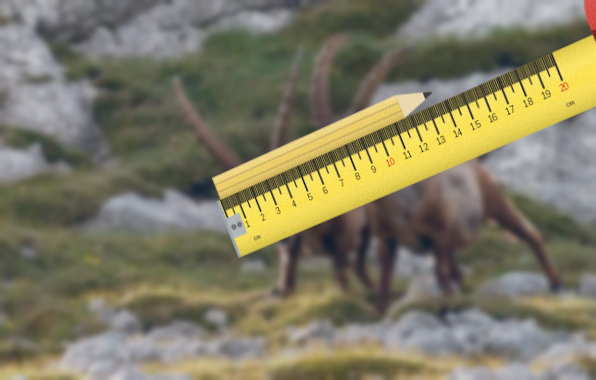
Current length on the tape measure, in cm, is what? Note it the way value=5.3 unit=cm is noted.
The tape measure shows value=13.5 unit=cm
